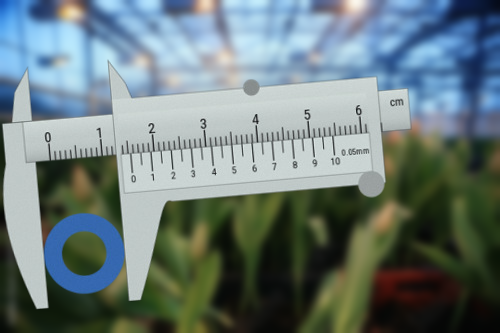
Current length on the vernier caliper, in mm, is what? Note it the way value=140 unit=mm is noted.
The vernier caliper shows value=15.5 unit=mm
